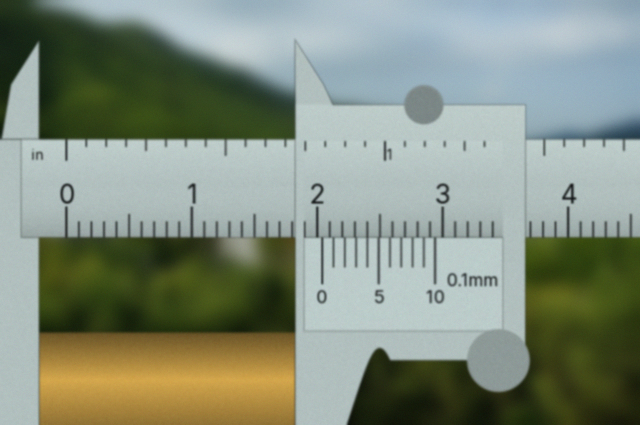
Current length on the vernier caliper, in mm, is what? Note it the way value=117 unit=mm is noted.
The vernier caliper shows value=20.4 unit=mm
